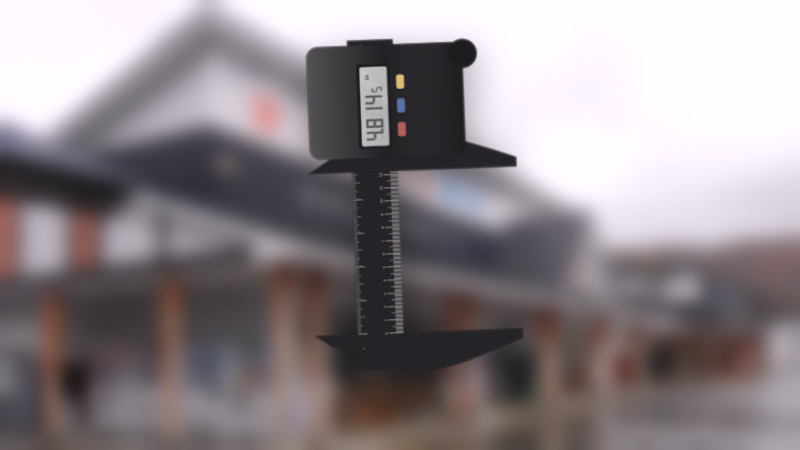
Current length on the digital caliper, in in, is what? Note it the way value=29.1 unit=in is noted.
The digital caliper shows value=4.8145 unit=in
